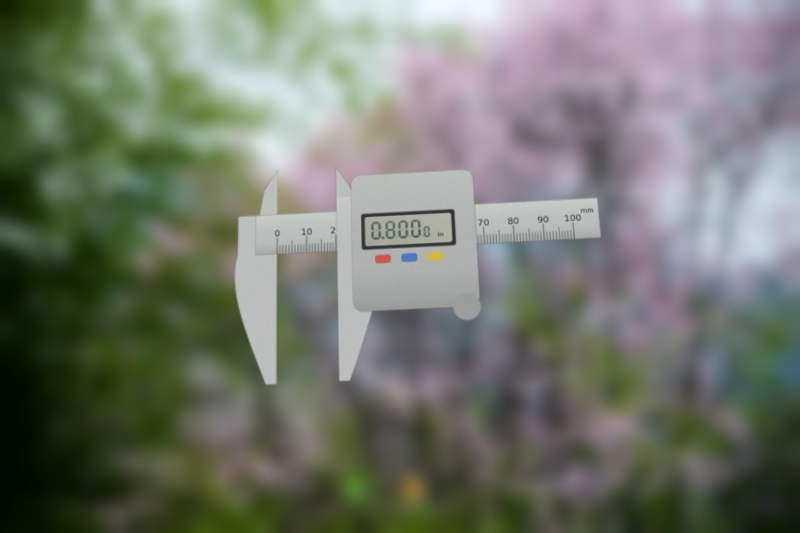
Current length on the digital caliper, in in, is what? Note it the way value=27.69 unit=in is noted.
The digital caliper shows value=0.8000 unit=in
